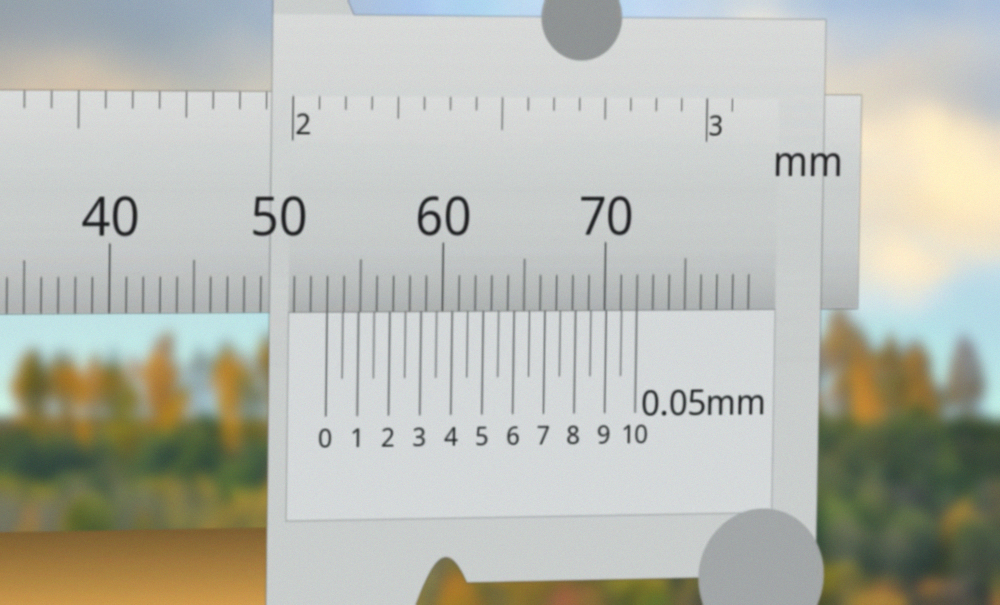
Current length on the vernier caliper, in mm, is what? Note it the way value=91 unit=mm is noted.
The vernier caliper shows value=53.0 unit=mm
